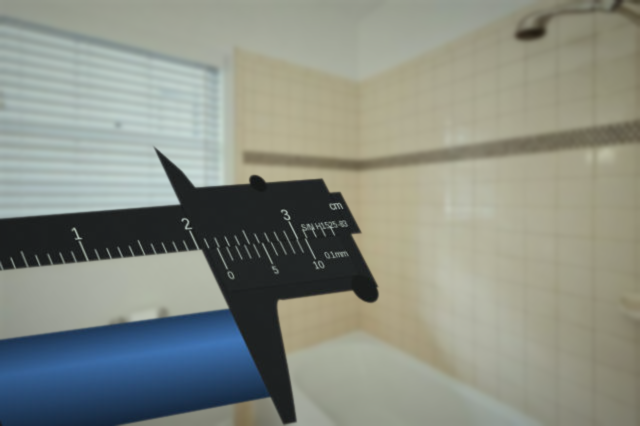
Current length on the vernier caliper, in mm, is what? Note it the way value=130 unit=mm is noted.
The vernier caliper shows value=21.8 unit=mm
